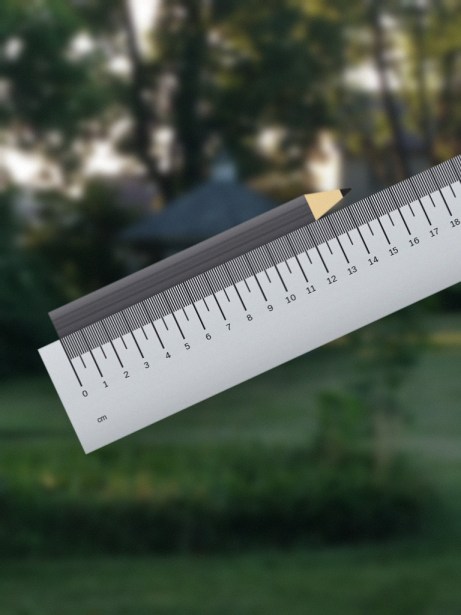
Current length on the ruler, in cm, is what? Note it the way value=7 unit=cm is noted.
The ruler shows value=14.5 unit=cm
